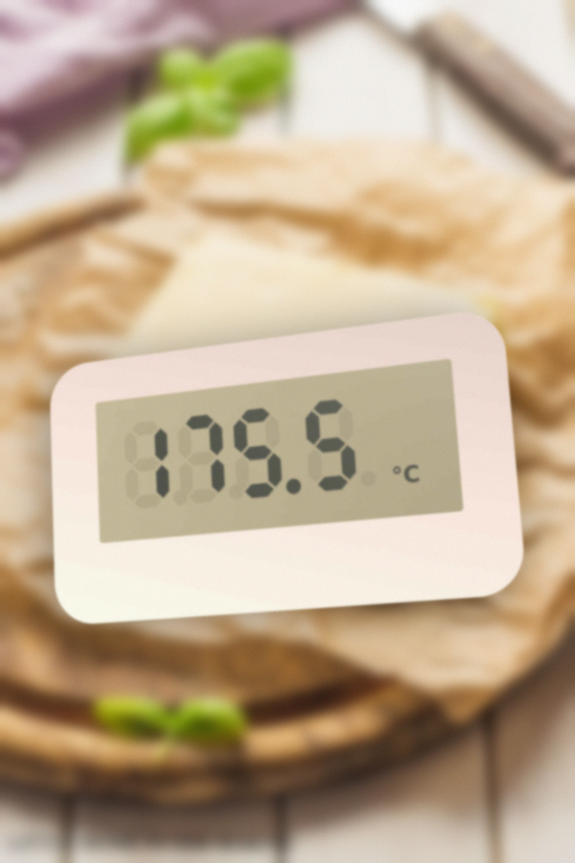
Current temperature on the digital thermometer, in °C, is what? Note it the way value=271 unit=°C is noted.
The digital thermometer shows value=175.5 unit=°C
